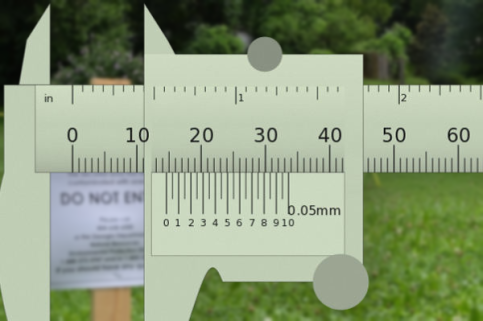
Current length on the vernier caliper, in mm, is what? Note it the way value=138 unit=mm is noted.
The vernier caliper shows value=14.6 unit=mm
